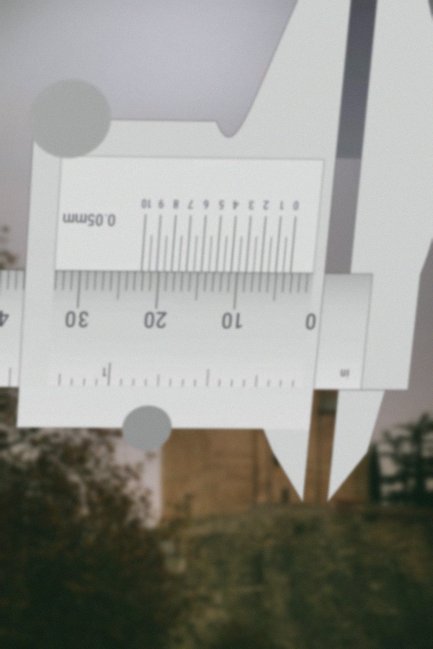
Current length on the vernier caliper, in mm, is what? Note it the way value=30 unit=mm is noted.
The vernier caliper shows value=3.2 unit=mm
